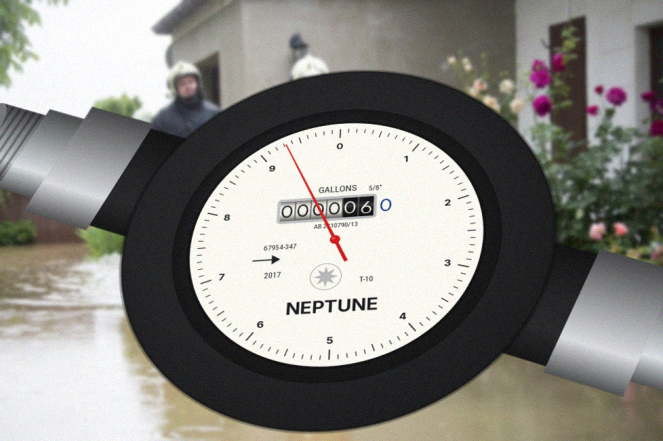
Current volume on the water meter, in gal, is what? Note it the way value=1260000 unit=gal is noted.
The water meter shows value=59.3 unit=gal
